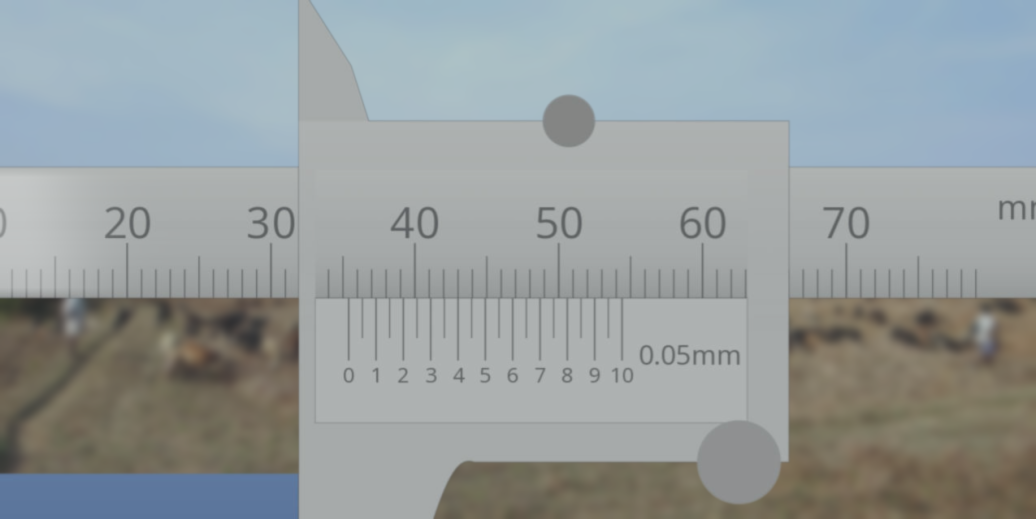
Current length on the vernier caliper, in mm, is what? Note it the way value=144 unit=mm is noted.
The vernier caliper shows value=35.4 unit=mm
